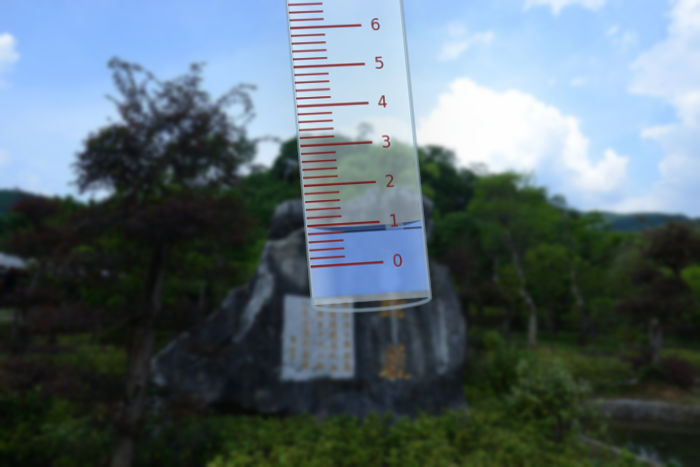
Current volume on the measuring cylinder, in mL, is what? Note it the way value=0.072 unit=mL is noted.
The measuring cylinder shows value=0.8 unit=mL
